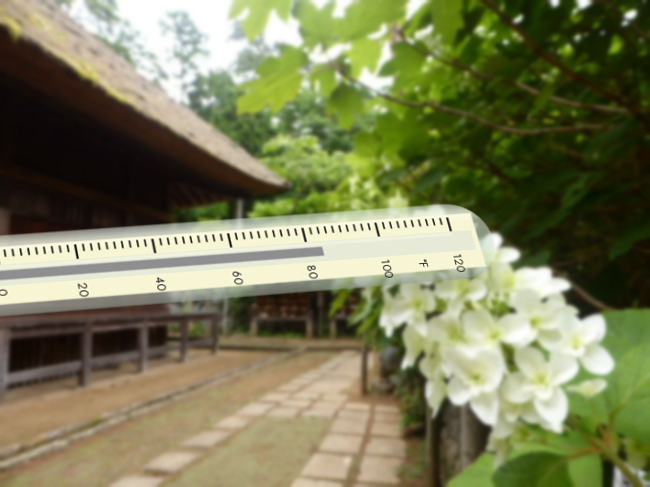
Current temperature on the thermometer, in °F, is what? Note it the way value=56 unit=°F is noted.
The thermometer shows value=84 unit=°F
